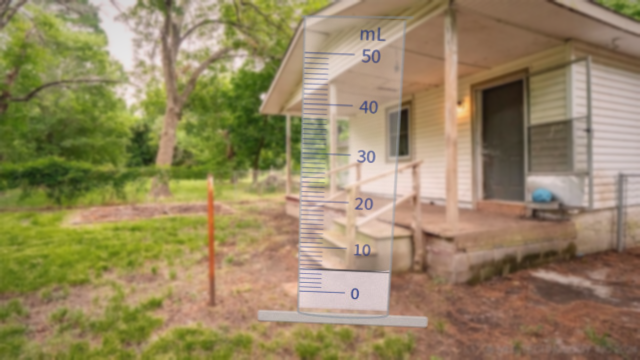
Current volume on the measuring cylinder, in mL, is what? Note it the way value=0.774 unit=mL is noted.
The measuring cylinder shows value=5 unit=mL
